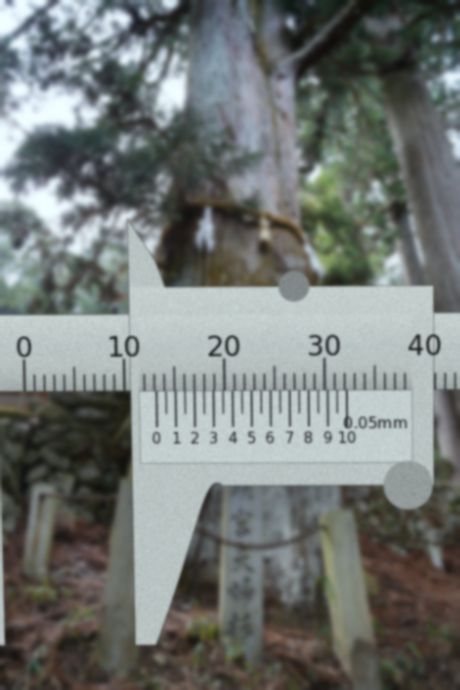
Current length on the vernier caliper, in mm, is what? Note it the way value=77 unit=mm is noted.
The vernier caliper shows value=13.2 unit=mm
